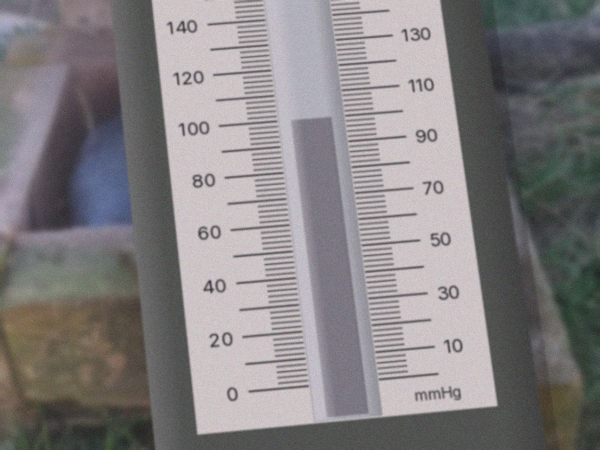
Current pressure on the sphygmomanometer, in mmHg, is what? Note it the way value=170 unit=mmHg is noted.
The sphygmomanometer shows value=100 unit=mmHg
